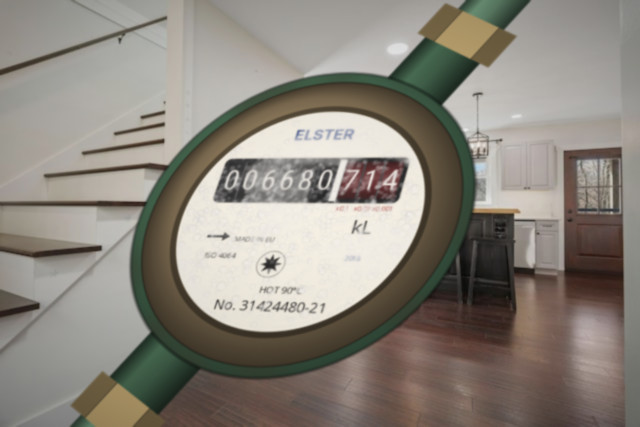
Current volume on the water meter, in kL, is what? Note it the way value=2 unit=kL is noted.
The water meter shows value=6680.714 unit=kL
